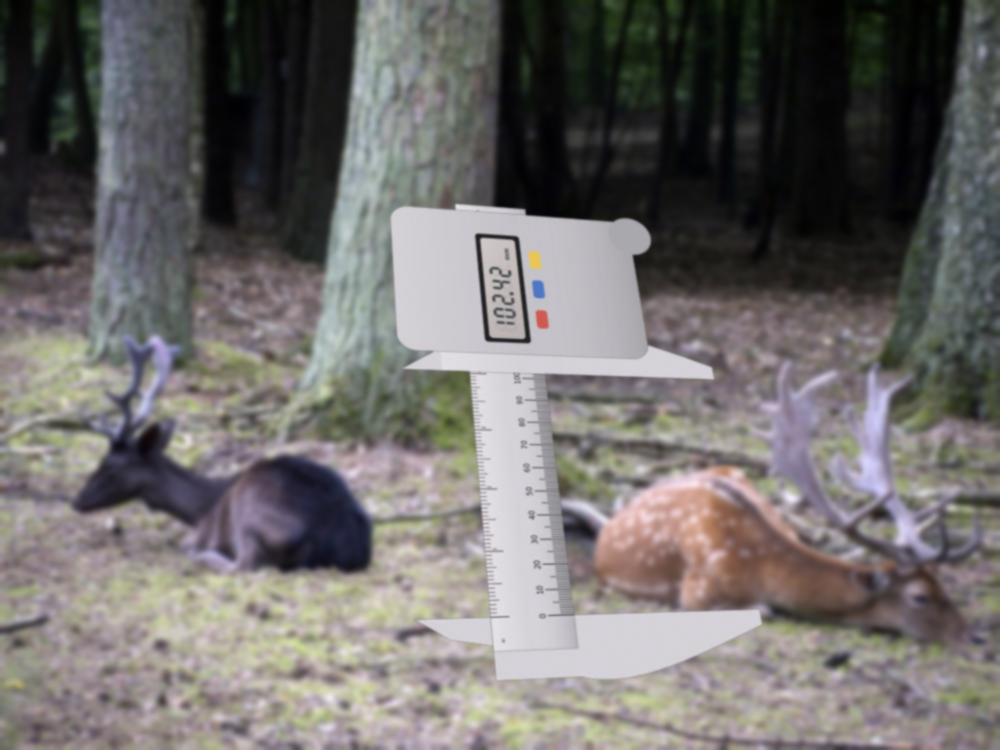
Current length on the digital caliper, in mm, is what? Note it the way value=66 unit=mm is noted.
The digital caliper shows value=102.42 unit=mm
